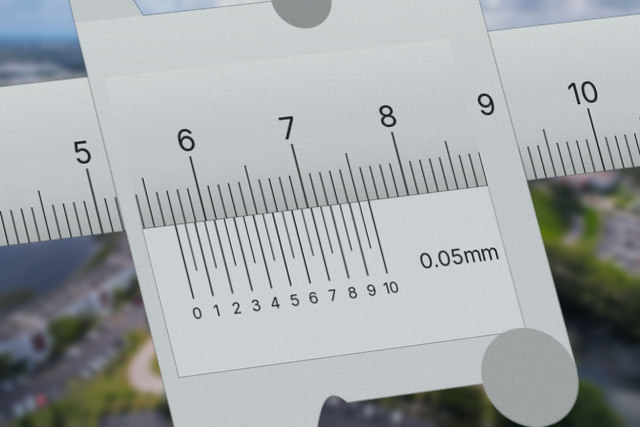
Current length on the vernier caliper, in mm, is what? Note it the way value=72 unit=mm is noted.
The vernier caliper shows value=57.0 unit=mm
